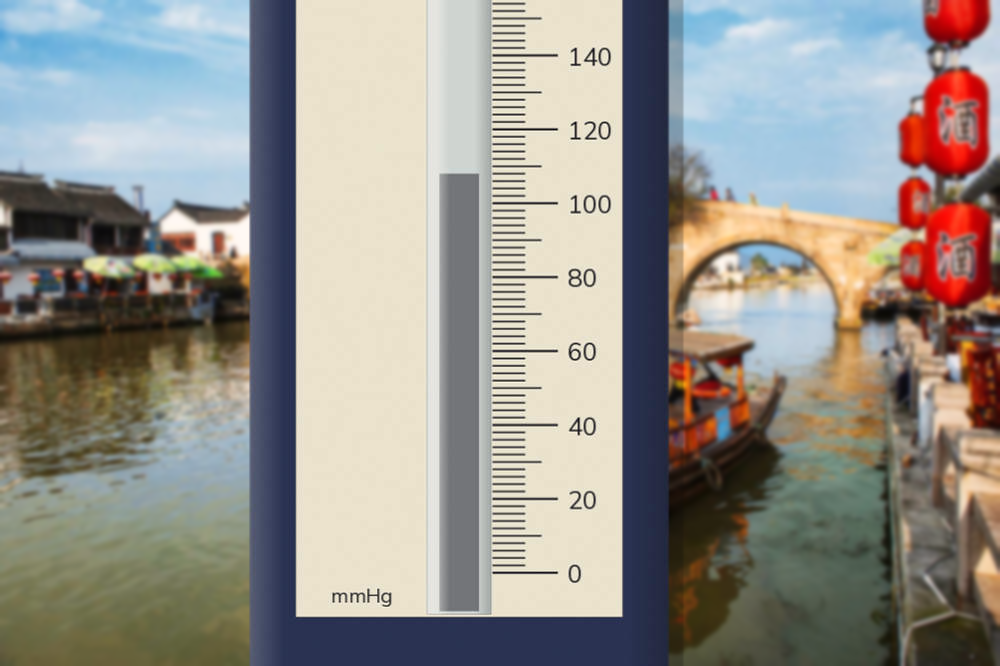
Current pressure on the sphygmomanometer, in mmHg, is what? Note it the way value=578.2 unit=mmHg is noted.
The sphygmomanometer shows value=108 unit=mmHg
